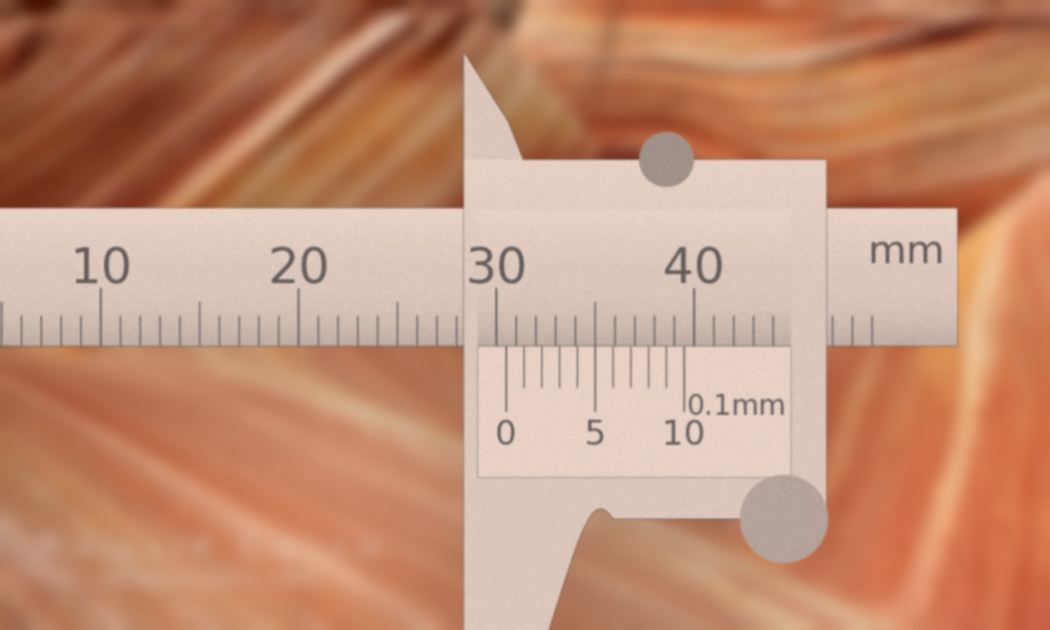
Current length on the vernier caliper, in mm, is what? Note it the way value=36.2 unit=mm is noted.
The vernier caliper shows value=30.5 unit=mm
